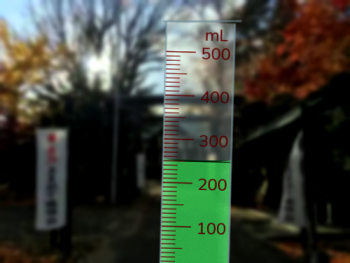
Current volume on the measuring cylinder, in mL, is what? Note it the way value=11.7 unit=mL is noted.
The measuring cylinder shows value=250 unit=mL
